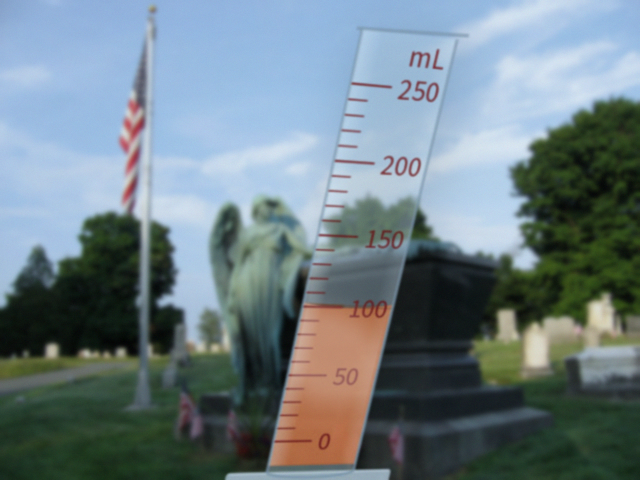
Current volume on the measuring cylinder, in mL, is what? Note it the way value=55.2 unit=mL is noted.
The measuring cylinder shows value=100 unit=mL
